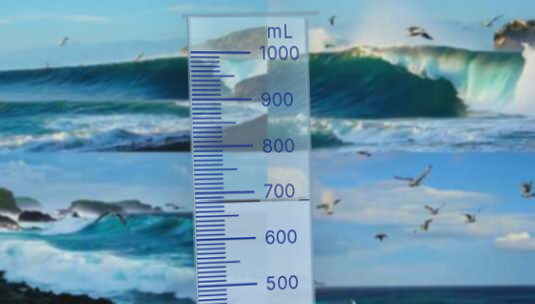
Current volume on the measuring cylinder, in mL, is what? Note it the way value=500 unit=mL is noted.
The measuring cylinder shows value=680 unit=mL
